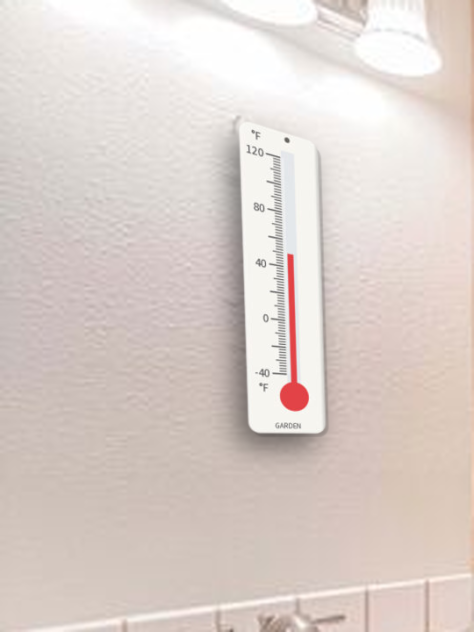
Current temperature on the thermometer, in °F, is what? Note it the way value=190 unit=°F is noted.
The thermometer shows value=50 unit=°F
